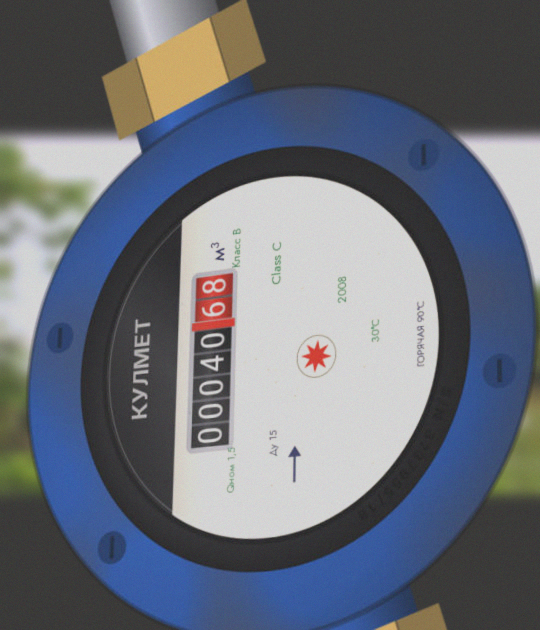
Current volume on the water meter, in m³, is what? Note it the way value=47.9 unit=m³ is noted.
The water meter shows value=40.68 unit=m³
